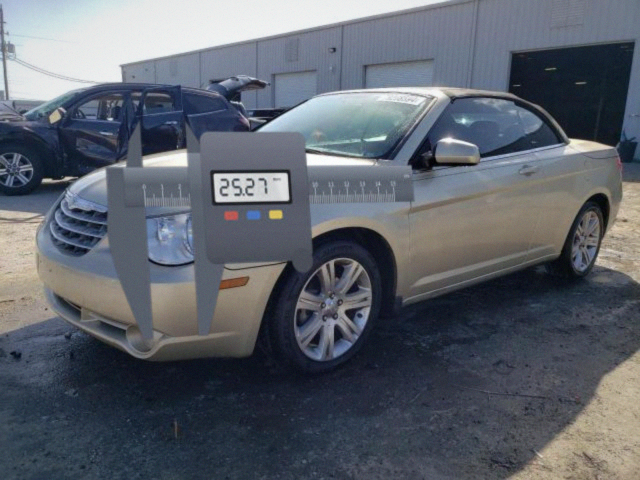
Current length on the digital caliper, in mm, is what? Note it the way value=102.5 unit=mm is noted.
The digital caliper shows value=25.27 unit=mm
